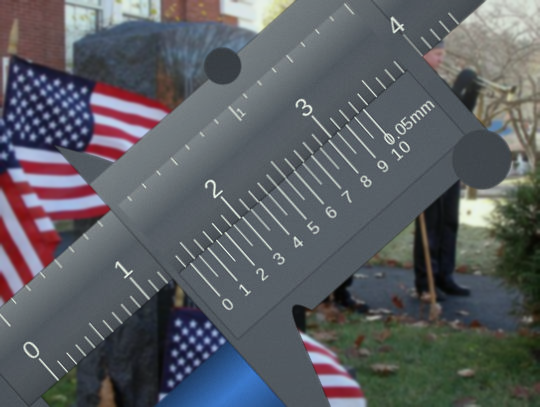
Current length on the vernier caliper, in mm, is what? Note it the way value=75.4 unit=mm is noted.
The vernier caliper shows value=14.5 unit=mm
